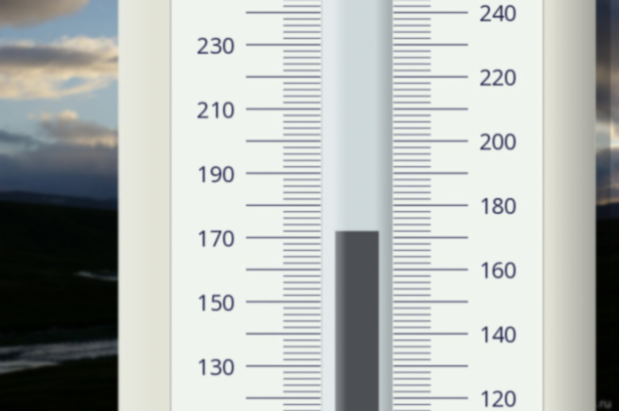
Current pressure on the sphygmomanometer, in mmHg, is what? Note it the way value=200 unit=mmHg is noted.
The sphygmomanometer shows value=172 unit=mmHg
